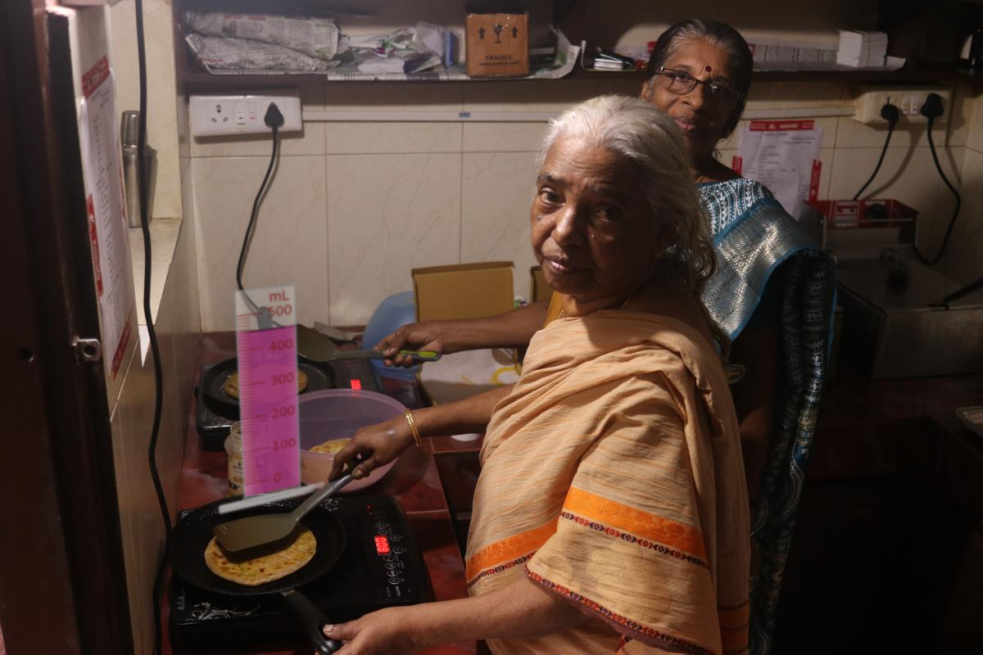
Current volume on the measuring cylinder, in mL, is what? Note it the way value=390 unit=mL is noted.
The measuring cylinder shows value=450 unit=mL
